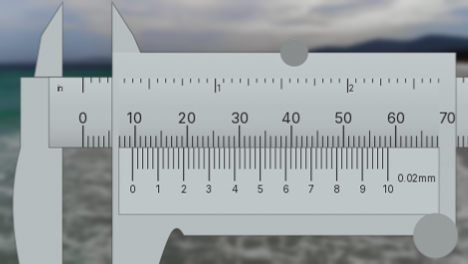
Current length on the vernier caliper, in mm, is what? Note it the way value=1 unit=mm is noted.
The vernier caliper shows value=9.5 unit=mm
